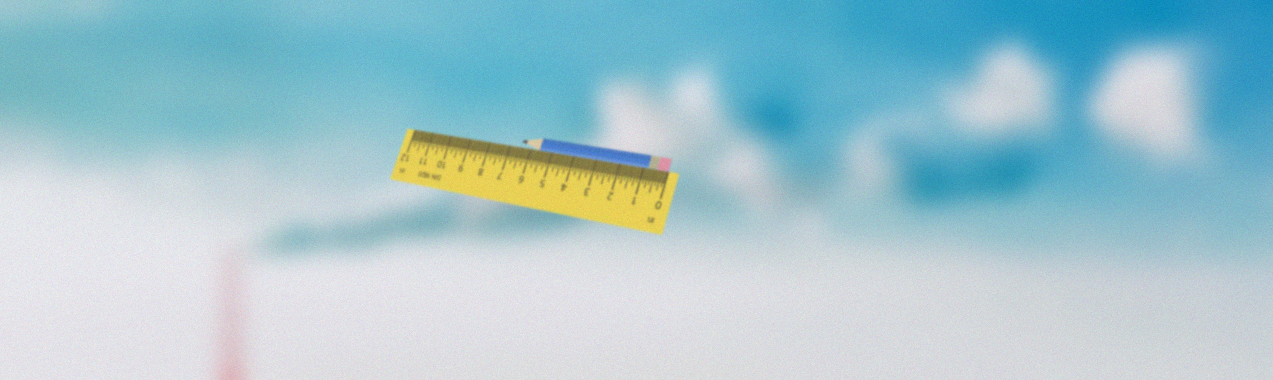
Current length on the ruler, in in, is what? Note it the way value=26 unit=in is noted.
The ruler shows value=6.5 unit=in
